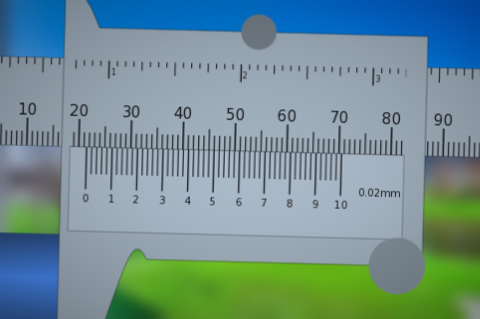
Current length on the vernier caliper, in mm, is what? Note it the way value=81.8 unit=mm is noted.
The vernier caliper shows value=21.5 unit=mm
